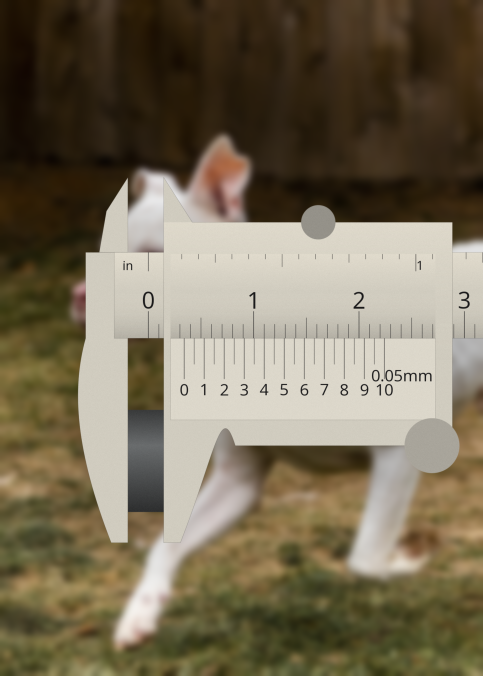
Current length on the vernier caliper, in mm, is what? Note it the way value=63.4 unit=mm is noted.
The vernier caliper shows value=3.4 unit=mm
